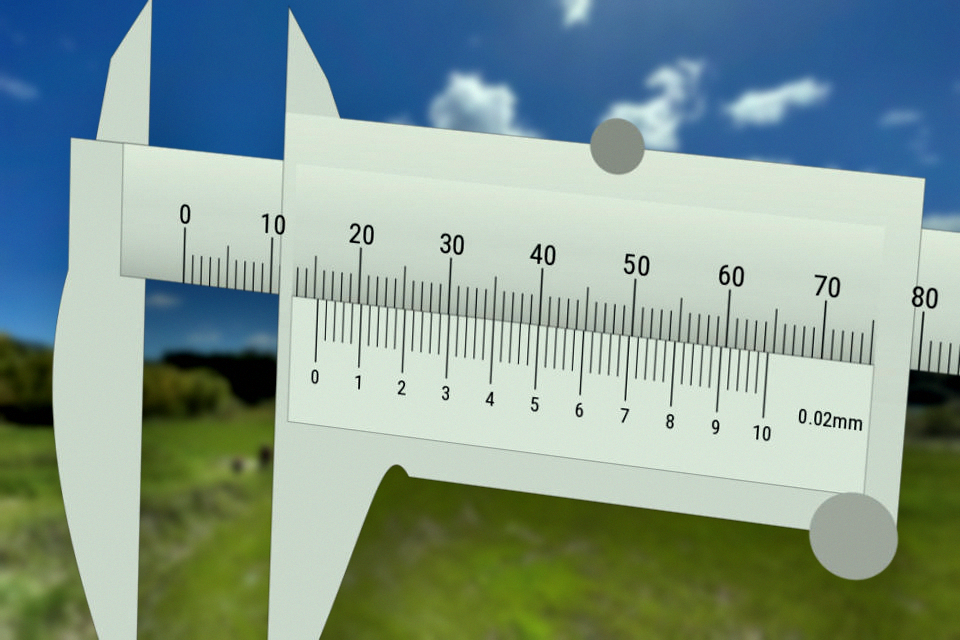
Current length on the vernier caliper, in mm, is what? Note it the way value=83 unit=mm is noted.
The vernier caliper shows value=15.4 unit=mm
